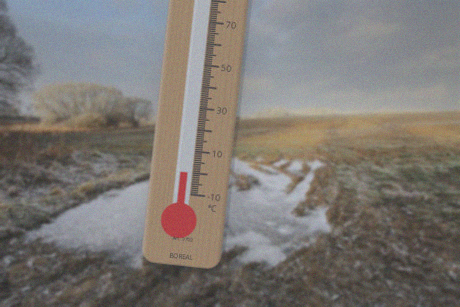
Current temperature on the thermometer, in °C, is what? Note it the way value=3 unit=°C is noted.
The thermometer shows value=0 unit=°C
